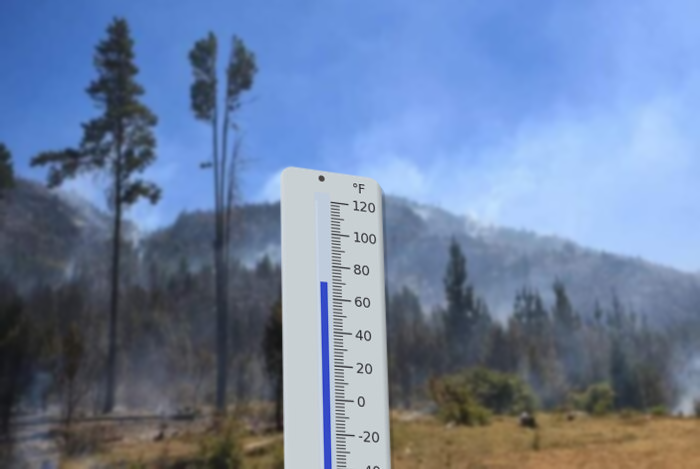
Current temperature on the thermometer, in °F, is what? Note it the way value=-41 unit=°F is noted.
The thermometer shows value=70 unit=°F
